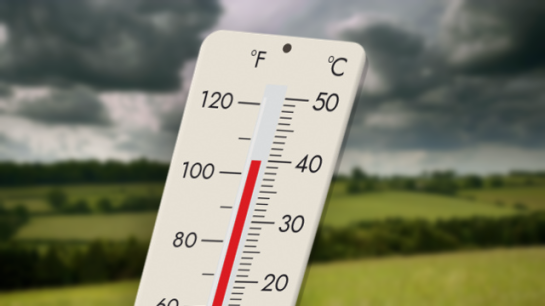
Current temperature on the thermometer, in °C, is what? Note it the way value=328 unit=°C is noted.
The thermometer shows value=40 unit=°C
